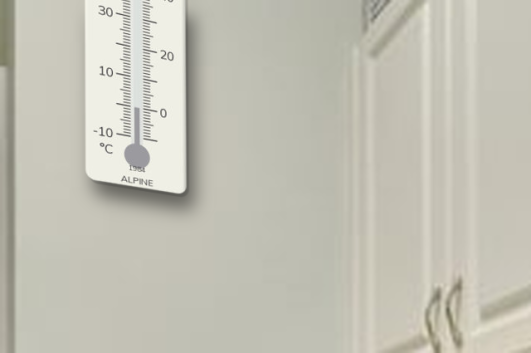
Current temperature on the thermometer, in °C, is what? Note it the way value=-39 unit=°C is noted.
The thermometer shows value=0 unit=°C
